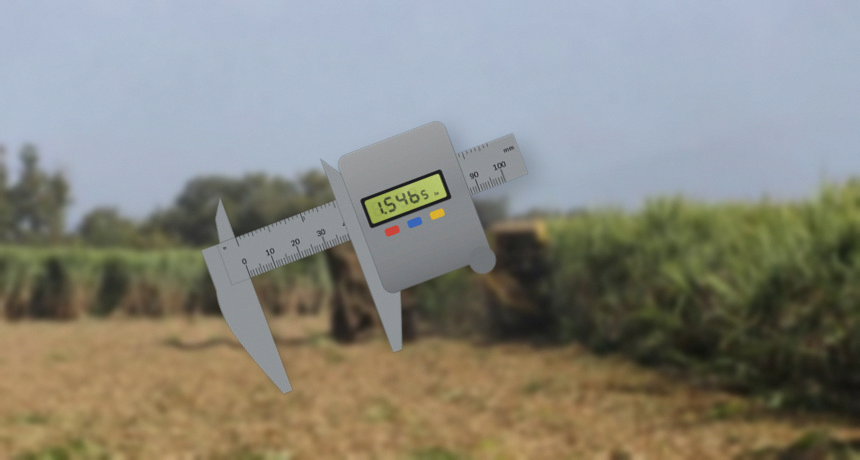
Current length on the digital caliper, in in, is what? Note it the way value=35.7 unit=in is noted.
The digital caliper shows value=1.5465 unit=in
